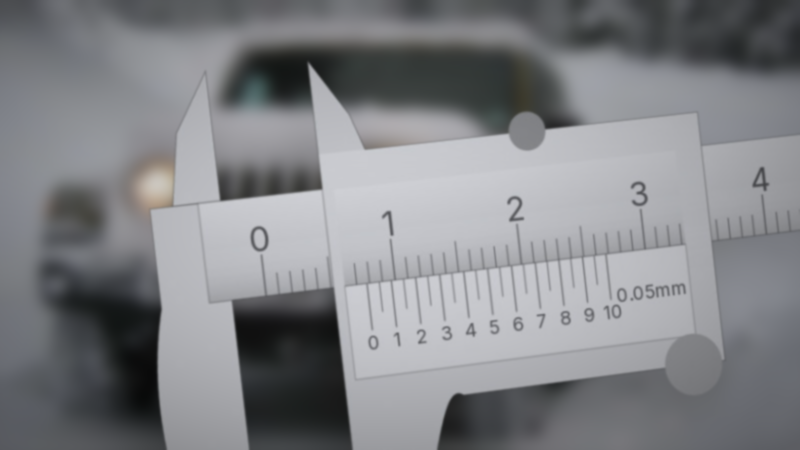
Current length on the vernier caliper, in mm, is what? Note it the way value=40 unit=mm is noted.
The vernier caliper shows value=7.8 unit=mm
